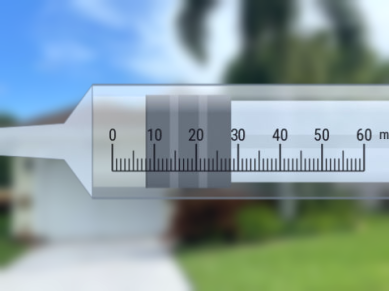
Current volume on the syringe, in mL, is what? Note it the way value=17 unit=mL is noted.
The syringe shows value=8 unit=mL
